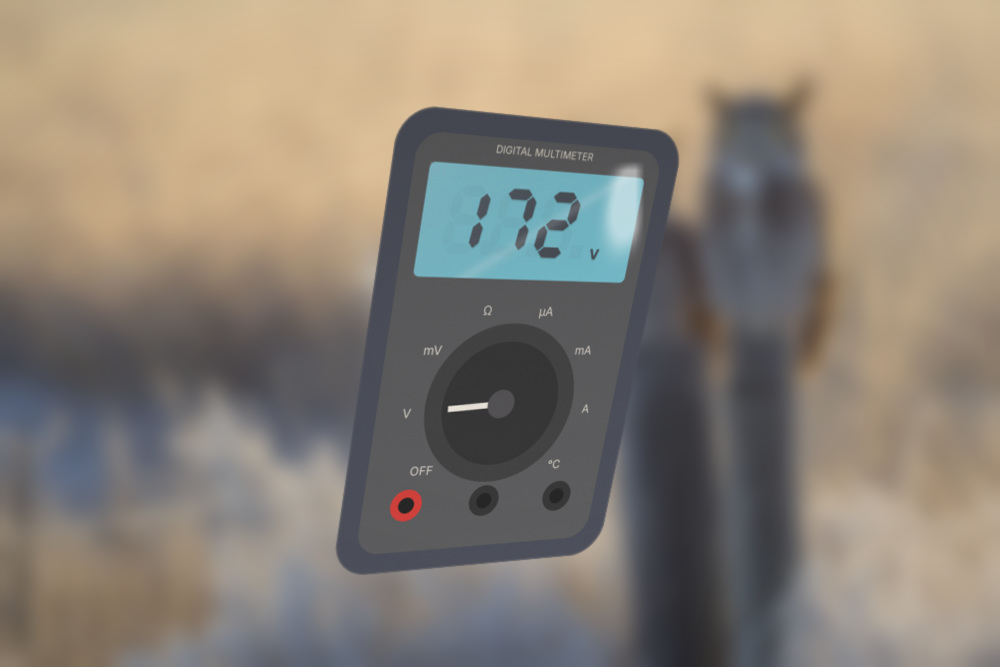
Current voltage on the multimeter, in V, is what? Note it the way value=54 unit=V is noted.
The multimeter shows value=172 unit=V
